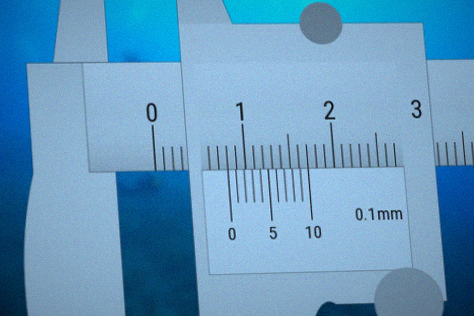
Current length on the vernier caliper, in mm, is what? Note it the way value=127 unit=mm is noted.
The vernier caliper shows value=8.0 unit=mm
